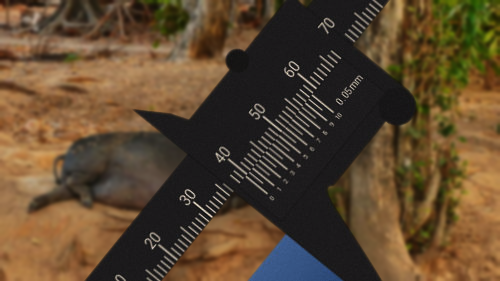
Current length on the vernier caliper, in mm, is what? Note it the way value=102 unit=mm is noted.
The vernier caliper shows value=39.6 unit=mm
